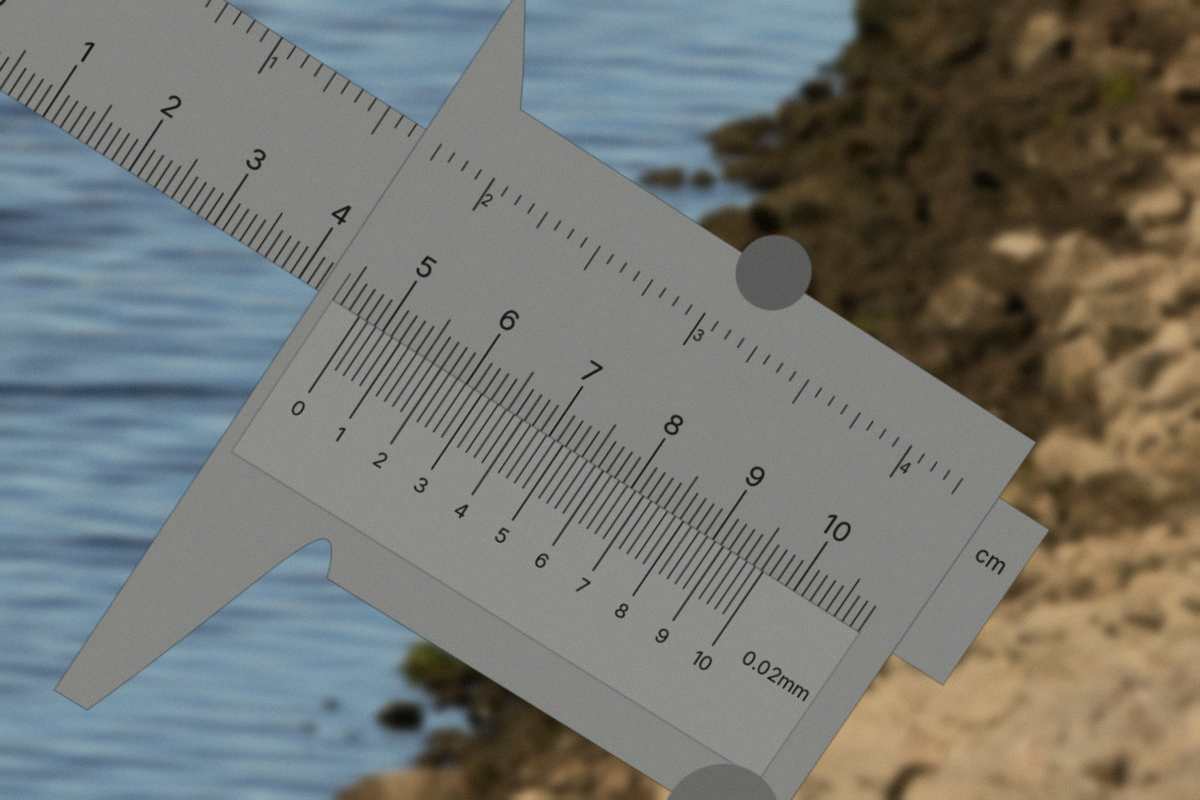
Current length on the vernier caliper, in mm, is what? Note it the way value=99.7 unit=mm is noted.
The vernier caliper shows value=47.2 unit=mm
